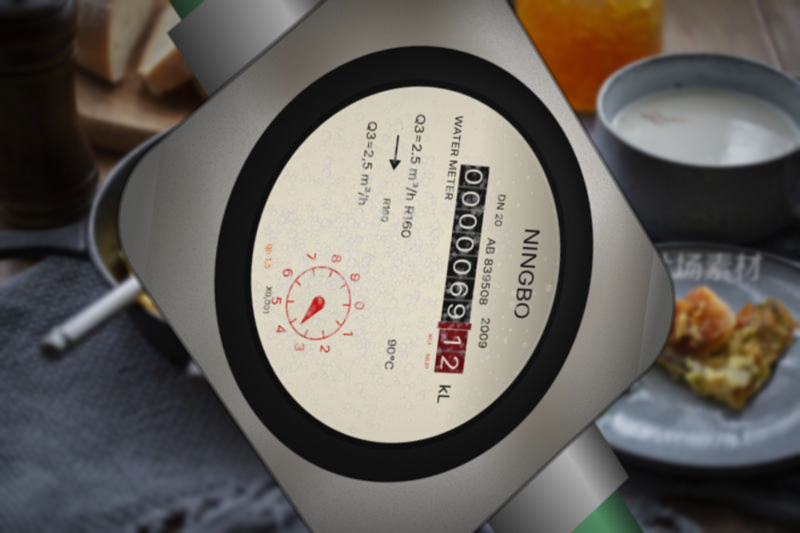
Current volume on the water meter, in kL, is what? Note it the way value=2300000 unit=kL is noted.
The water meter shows value=69.123 unit=kL
